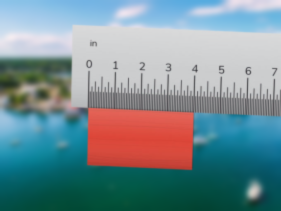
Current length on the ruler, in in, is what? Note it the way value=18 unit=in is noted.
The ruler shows value=4 unit=in
